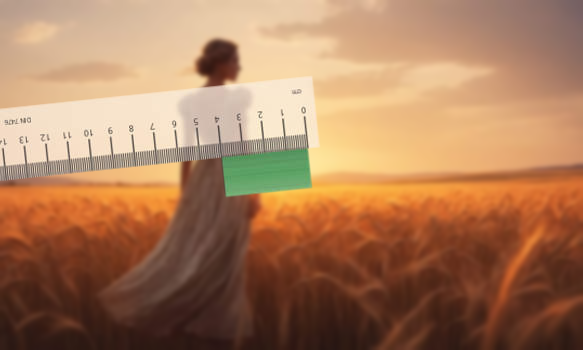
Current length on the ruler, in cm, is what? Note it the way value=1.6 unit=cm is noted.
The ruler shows value=4 unit=cm
